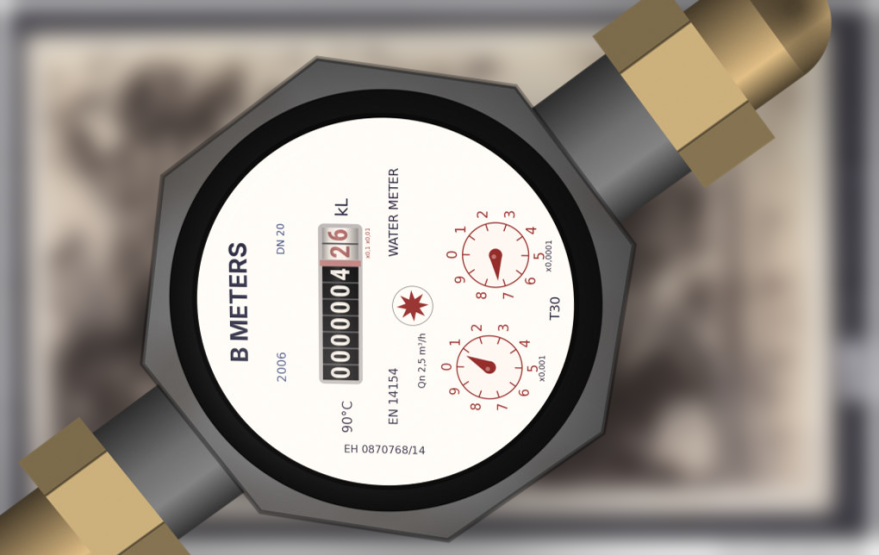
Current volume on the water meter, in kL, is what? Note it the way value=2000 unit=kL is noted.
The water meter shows value=4.2607 unit=kL
